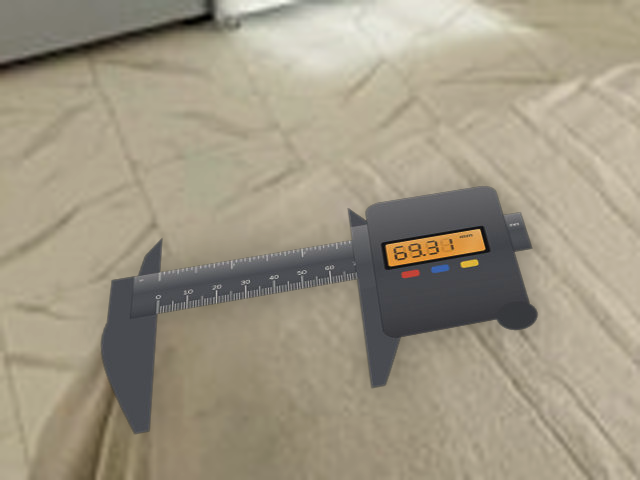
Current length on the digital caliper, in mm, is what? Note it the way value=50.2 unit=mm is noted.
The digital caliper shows value=69.31 unit=mm
